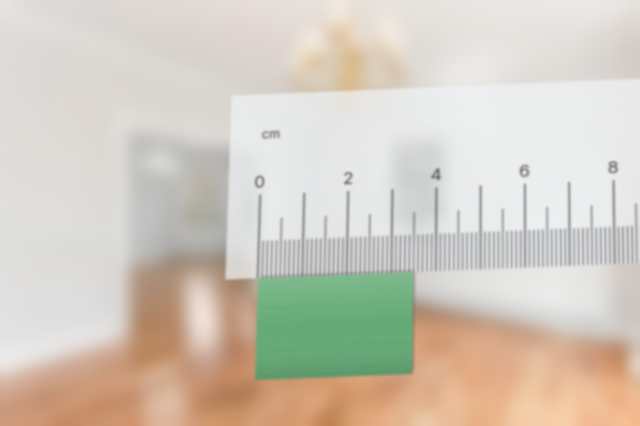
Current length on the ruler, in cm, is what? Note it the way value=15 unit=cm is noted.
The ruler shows value=3.5 unit=cm
